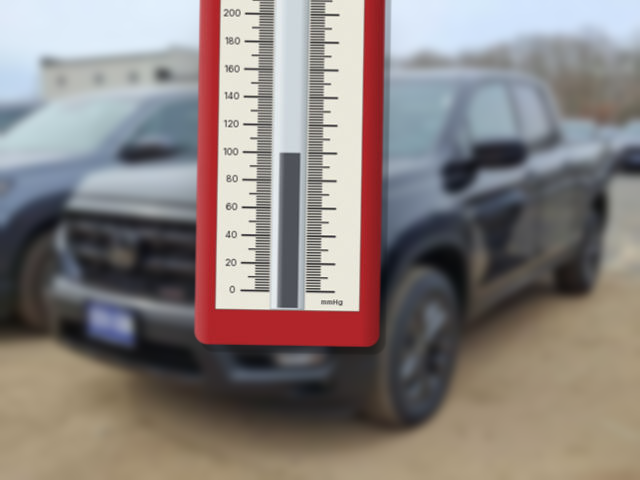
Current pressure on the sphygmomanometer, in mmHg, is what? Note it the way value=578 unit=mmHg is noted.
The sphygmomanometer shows value=100 unit=mmHg
